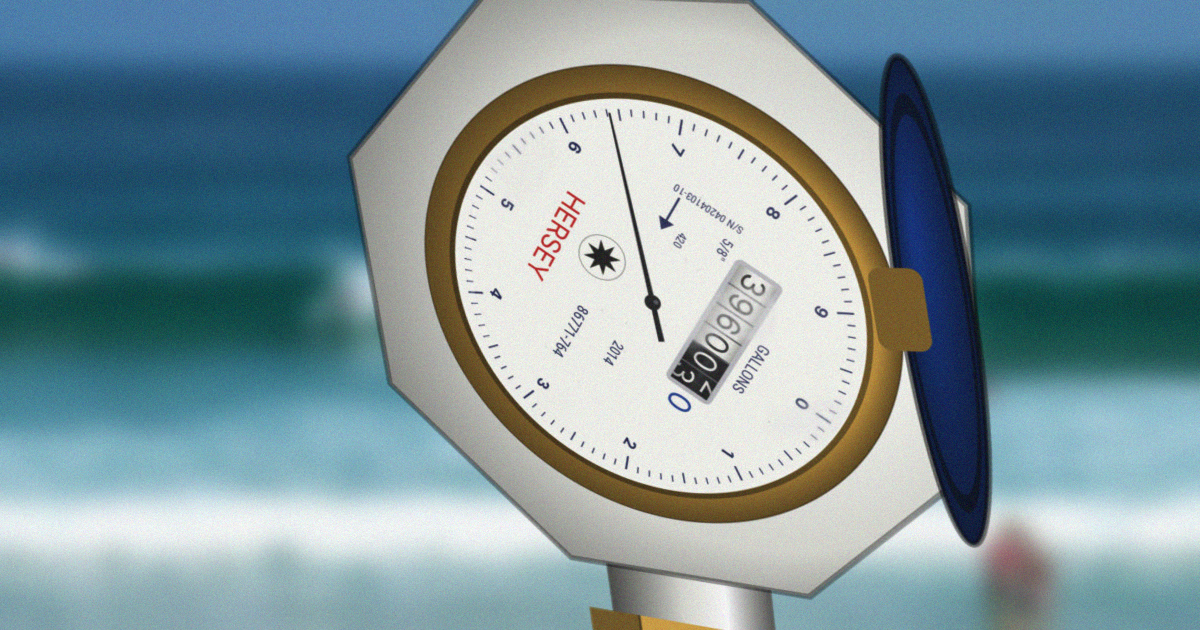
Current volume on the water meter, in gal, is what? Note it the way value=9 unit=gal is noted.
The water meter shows value=3960026.4 unit=gal
